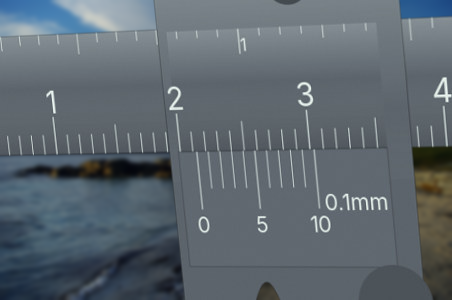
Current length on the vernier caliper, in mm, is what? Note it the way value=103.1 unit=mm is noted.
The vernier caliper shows value=21.3 unit=mm
